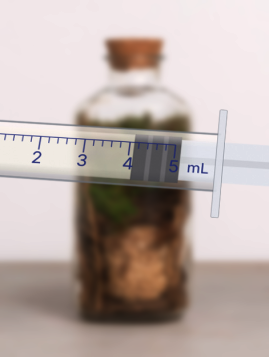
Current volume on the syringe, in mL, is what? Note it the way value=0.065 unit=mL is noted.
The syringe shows value=4.1 unit=mL
